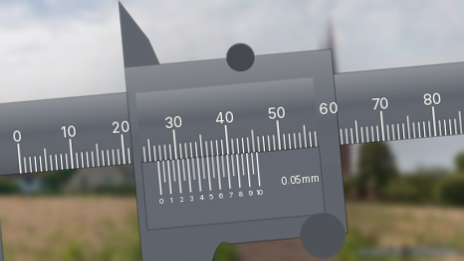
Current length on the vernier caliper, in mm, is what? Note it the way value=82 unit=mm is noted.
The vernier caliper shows value=26.5 unit=mm
